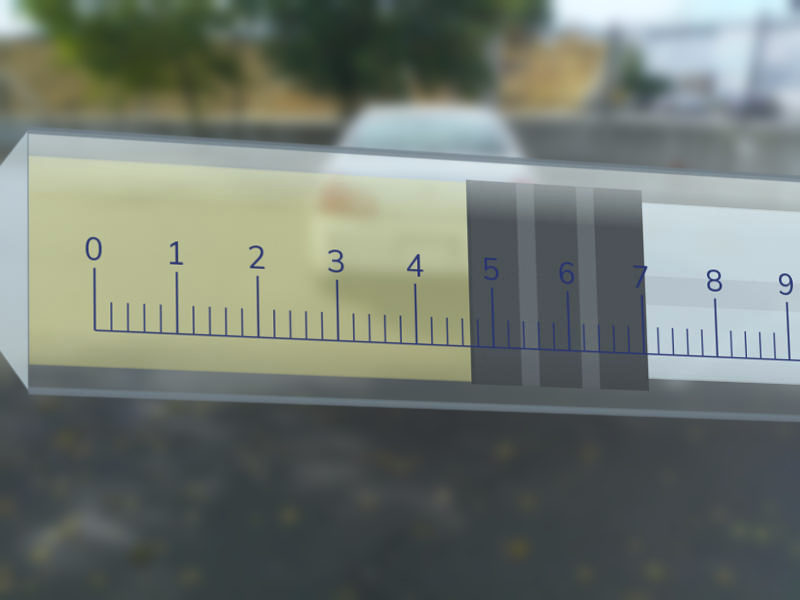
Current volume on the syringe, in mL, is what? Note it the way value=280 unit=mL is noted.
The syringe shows value=4.7 unit=mL
